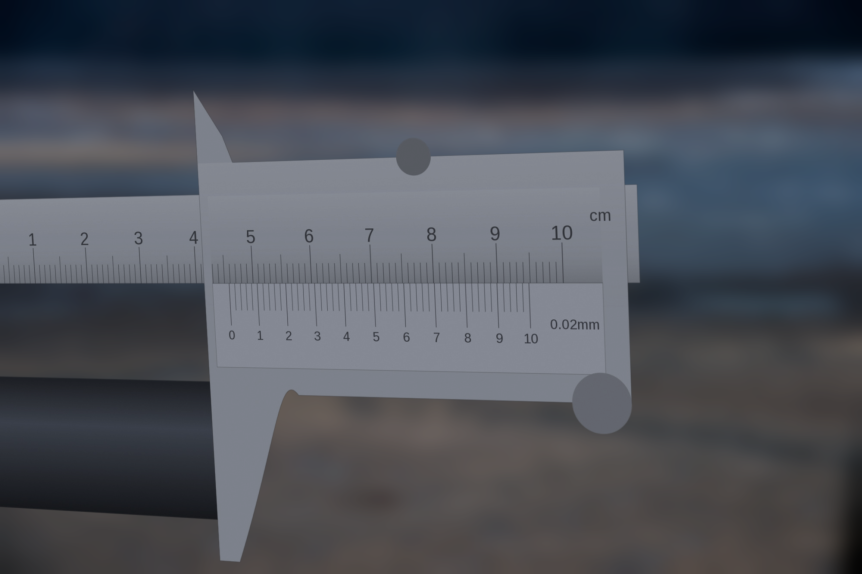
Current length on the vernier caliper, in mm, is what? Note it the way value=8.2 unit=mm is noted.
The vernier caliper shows value=45.8 unit=mm
